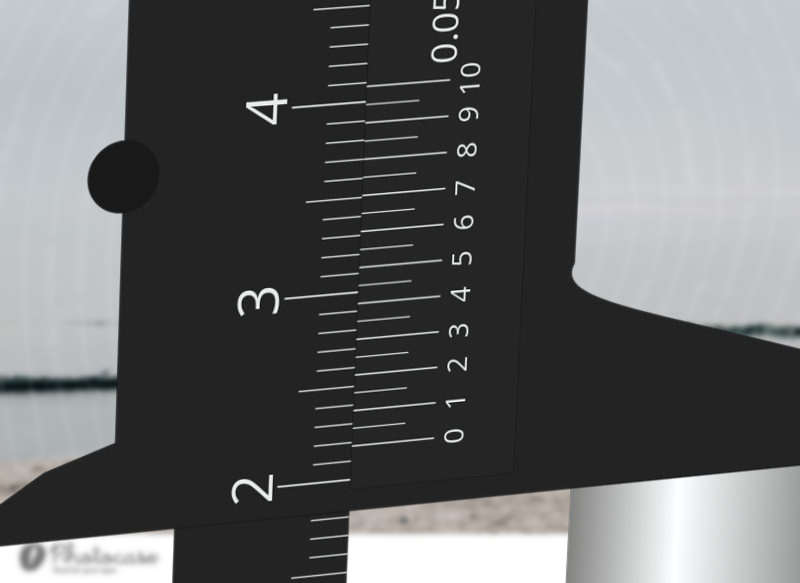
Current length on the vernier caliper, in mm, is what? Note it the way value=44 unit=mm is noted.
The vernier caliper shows value=21.8 unit=mm
